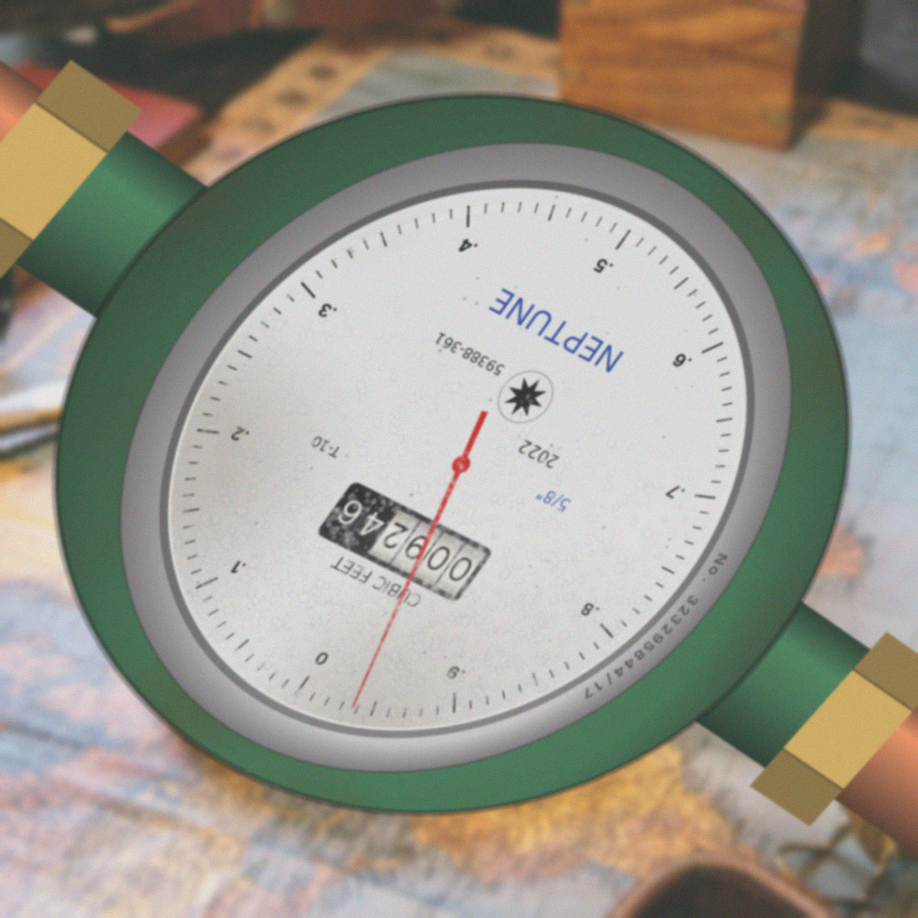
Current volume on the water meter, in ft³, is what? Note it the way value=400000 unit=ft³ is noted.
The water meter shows value=9245.96 unit=ft³
